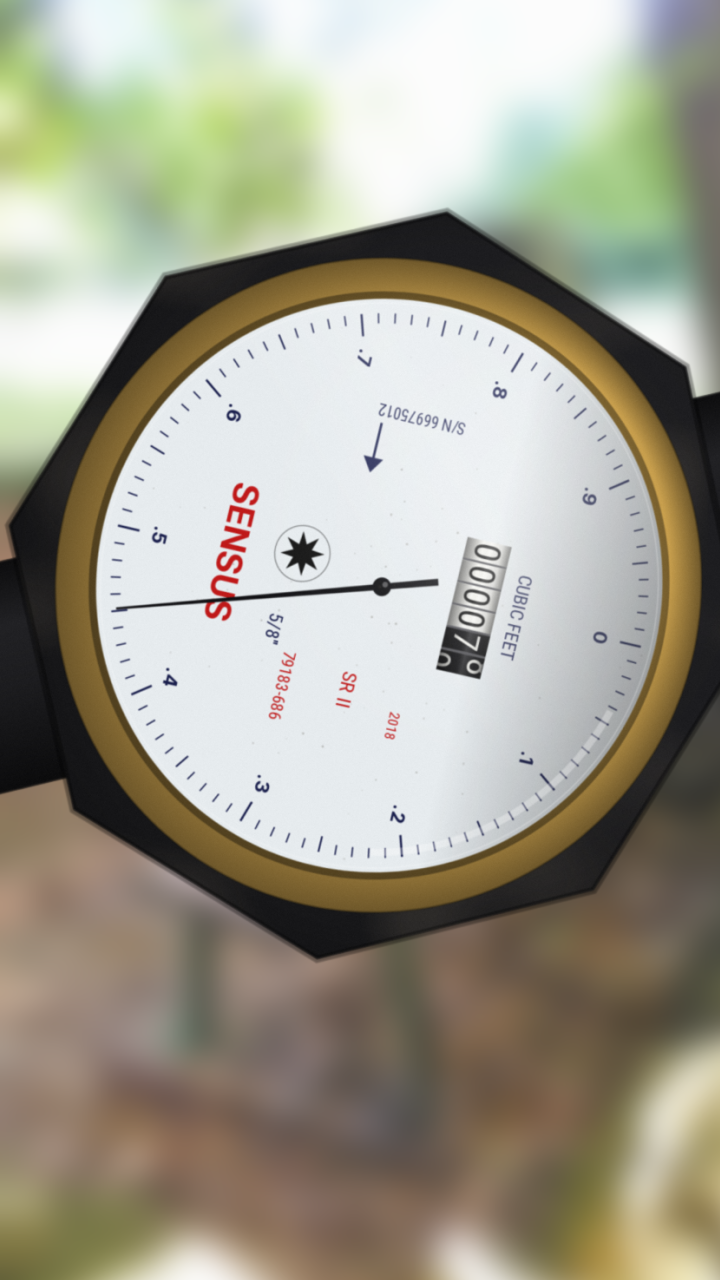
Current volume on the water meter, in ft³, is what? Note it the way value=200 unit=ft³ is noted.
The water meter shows value=78.45 unit=ft³
